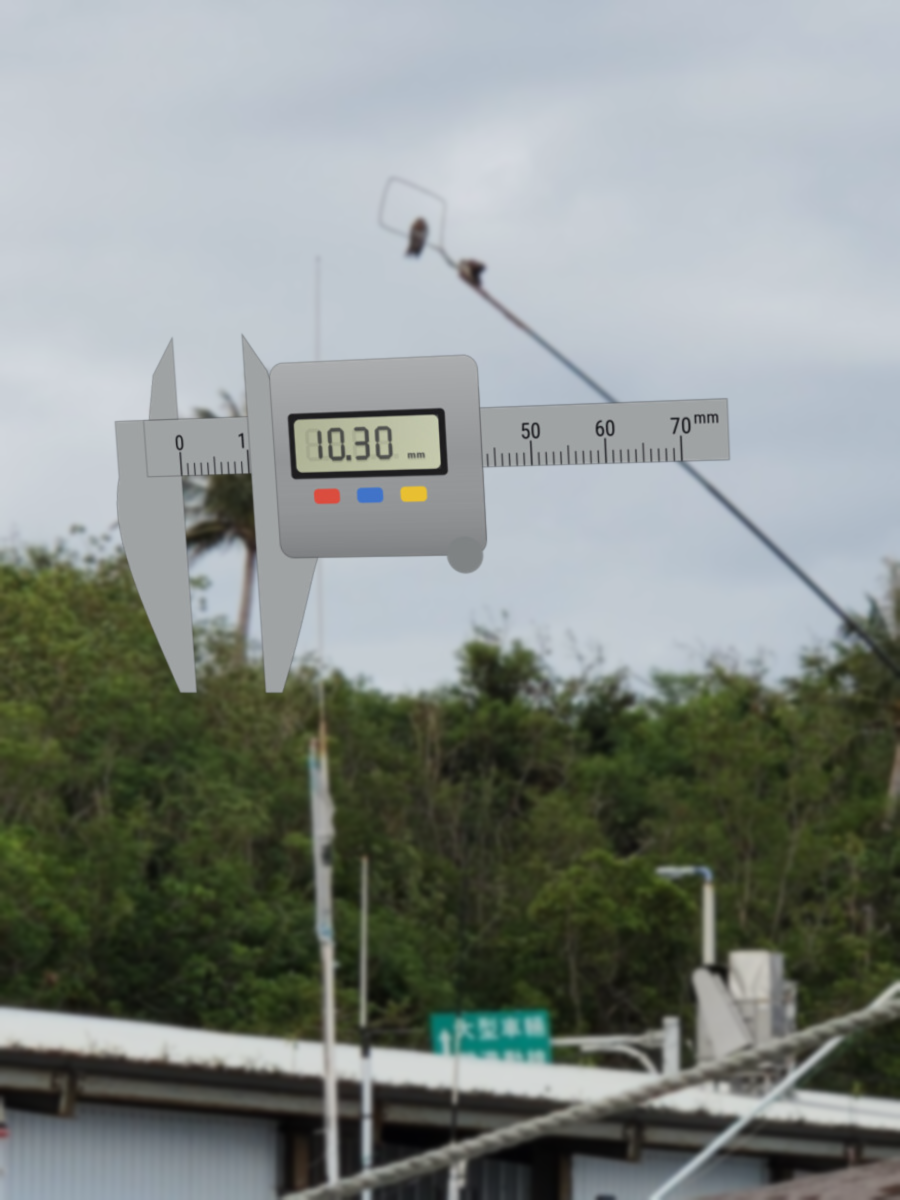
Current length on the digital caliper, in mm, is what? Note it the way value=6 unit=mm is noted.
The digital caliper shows value=10.30 unit=mm
